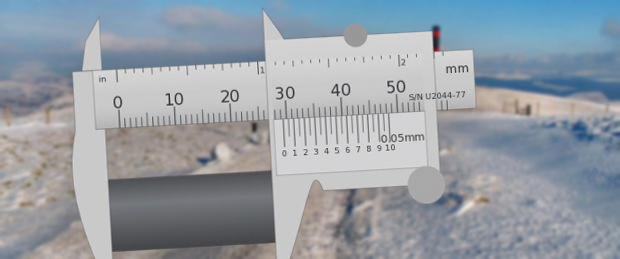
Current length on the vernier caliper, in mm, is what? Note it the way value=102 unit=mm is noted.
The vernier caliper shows value=29.4 unit=mm
